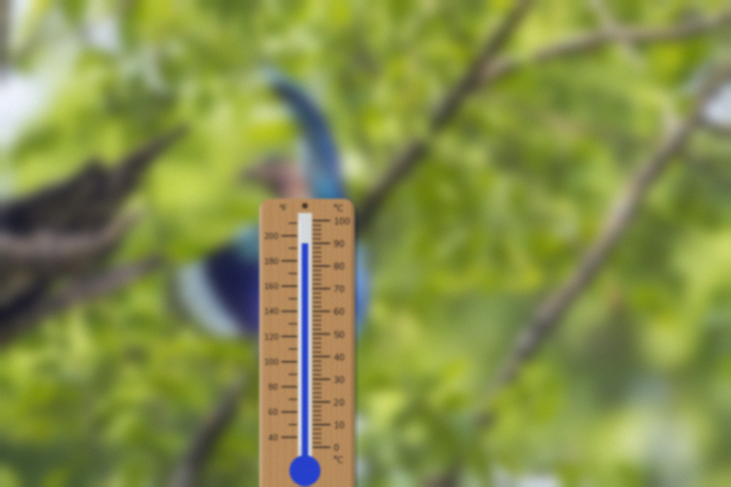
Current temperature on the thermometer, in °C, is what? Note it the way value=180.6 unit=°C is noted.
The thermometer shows value=90 unit=°C
